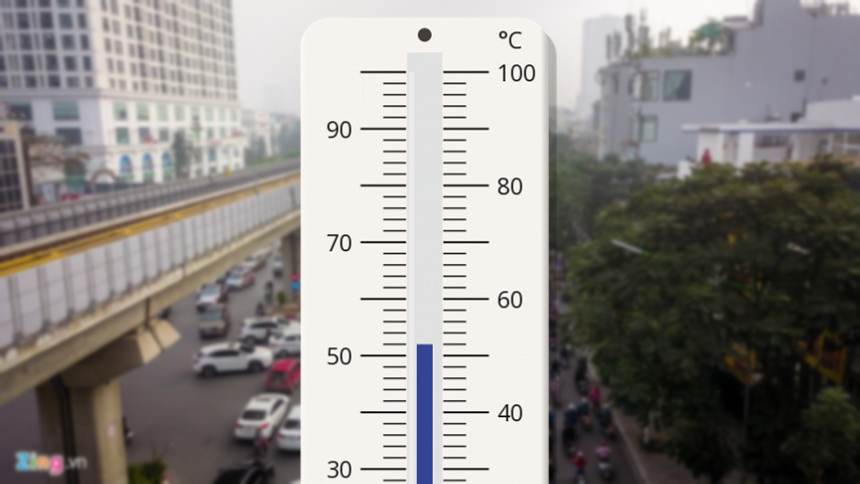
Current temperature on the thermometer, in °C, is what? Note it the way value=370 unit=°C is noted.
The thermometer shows value=52 unit=°C
